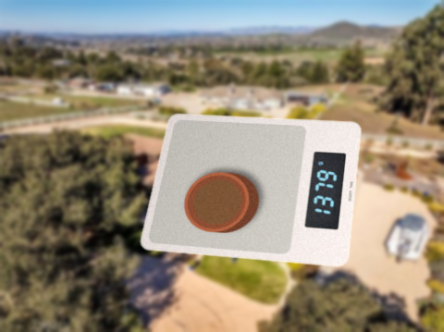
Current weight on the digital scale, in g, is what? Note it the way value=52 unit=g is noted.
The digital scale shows value=1379 unit=g
